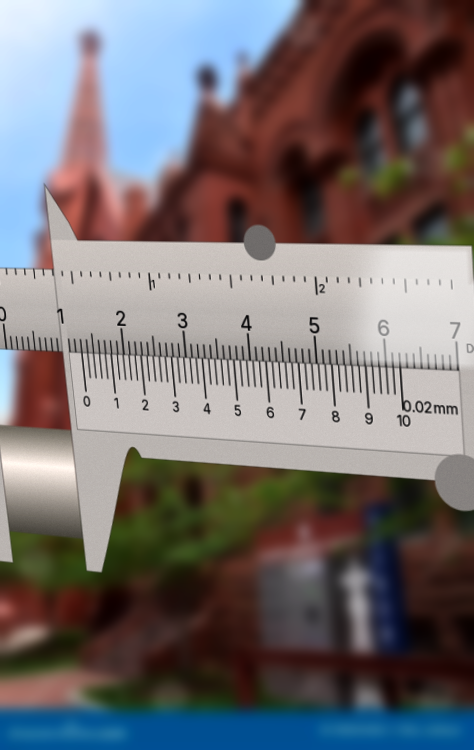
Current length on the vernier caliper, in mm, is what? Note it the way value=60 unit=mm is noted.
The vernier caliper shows value=13.0 unit=mm
